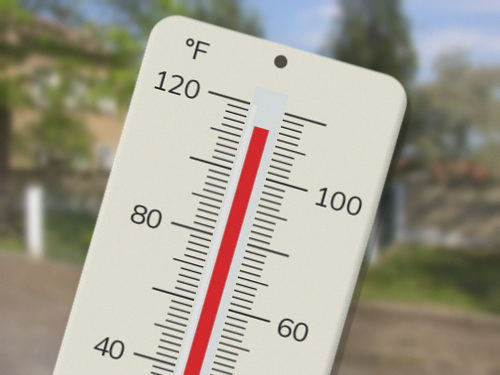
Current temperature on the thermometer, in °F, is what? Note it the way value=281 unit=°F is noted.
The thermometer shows value=114 unit=°F
